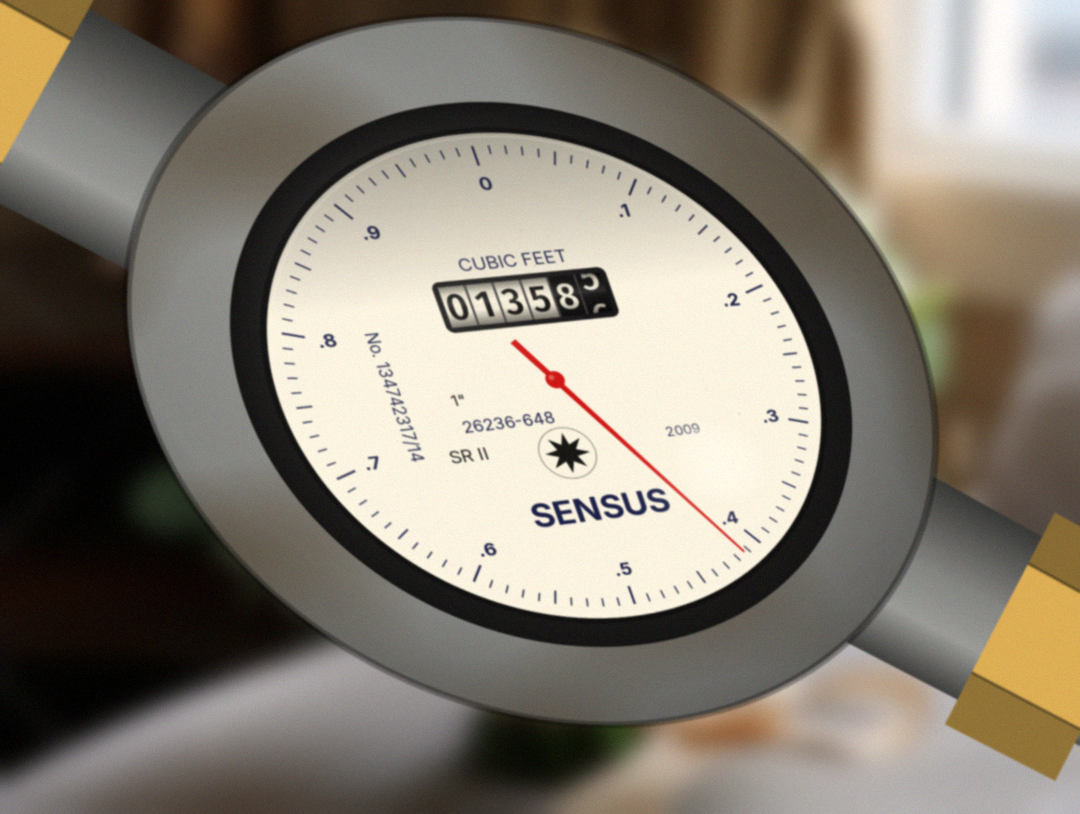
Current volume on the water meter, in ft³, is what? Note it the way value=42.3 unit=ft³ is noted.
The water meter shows value=13585.41 unit=ft³
